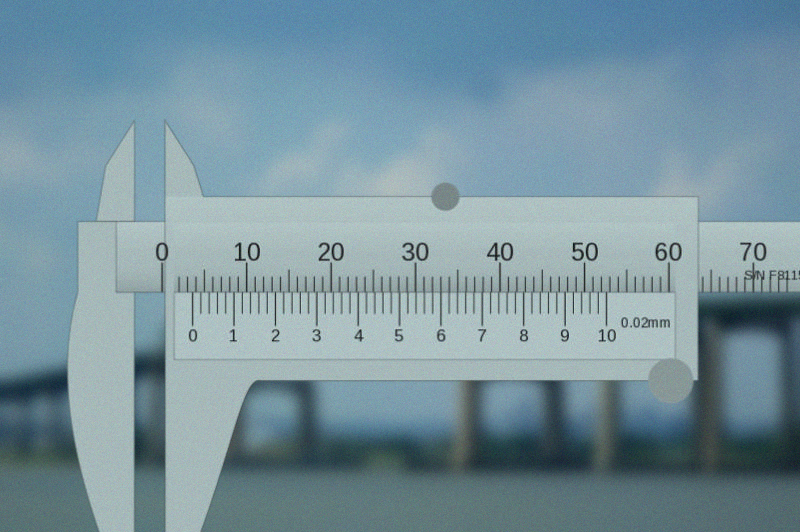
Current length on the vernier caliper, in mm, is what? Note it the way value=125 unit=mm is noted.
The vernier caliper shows value=3.6 unit=mm
